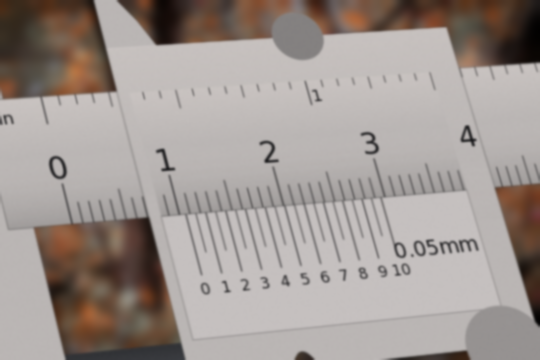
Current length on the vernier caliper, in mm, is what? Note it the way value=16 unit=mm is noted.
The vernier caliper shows value=10.6 unit=mm
